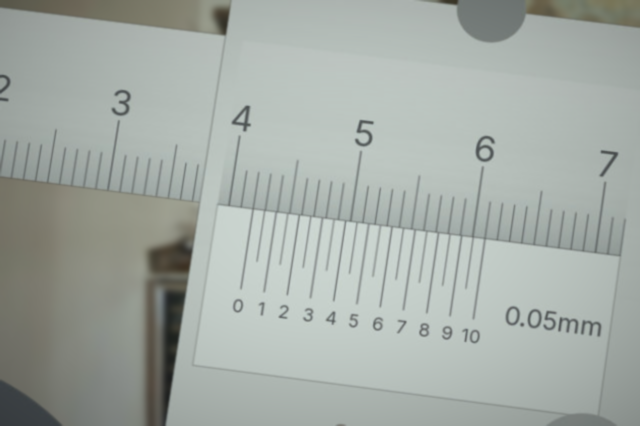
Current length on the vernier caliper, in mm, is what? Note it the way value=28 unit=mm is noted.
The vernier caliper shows value=42.0 unit=mm
